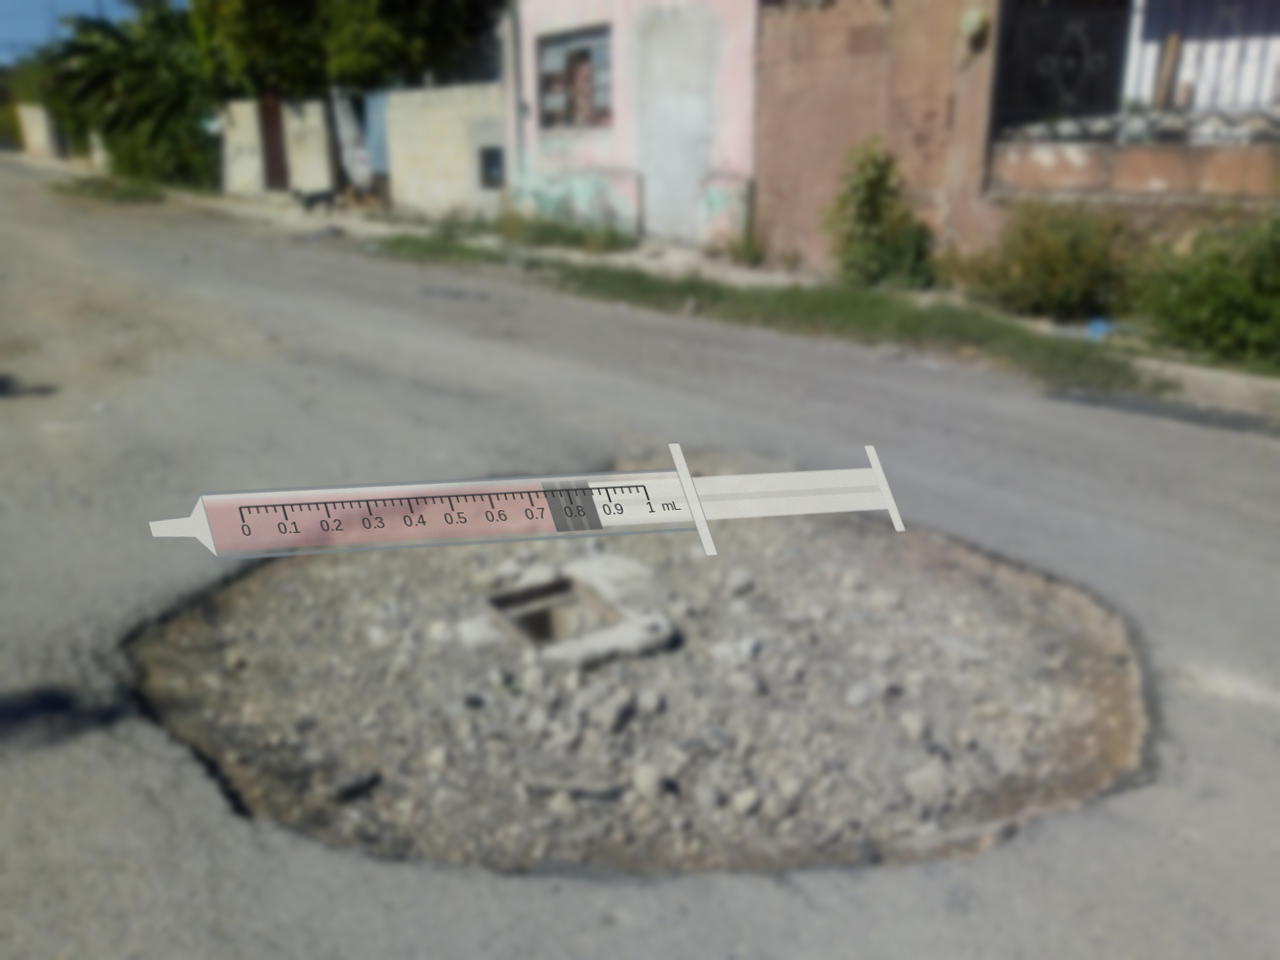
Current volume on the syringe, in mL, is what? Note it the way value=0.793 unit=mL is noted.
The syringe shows value=0.74 unit=mL
